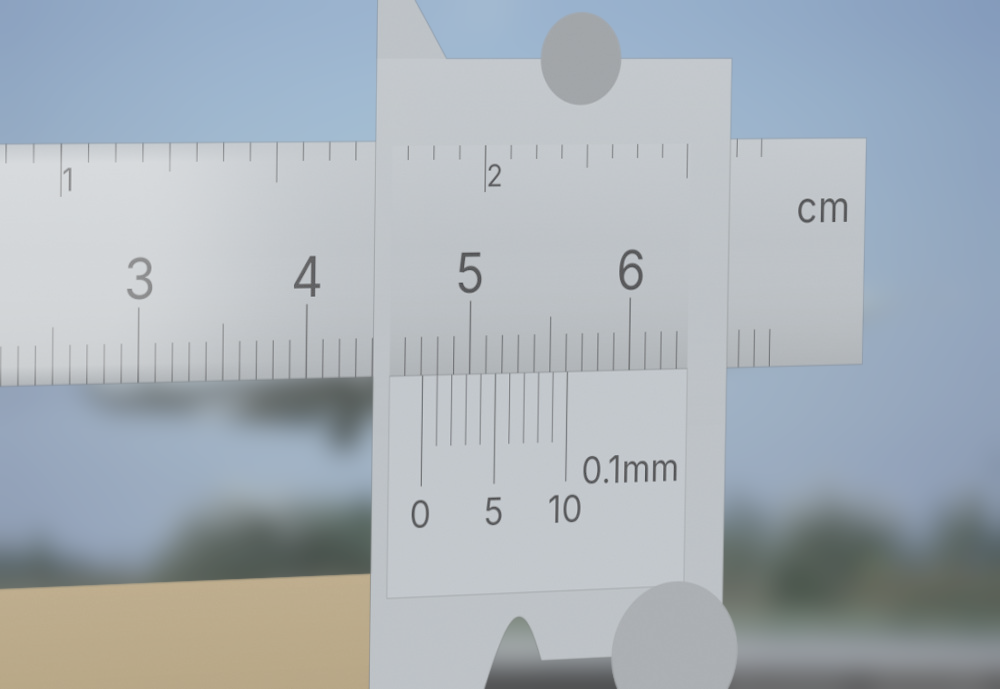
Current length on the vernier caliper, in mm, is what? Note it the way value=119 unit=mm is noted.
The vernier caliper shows value=47.1 unit=mm
